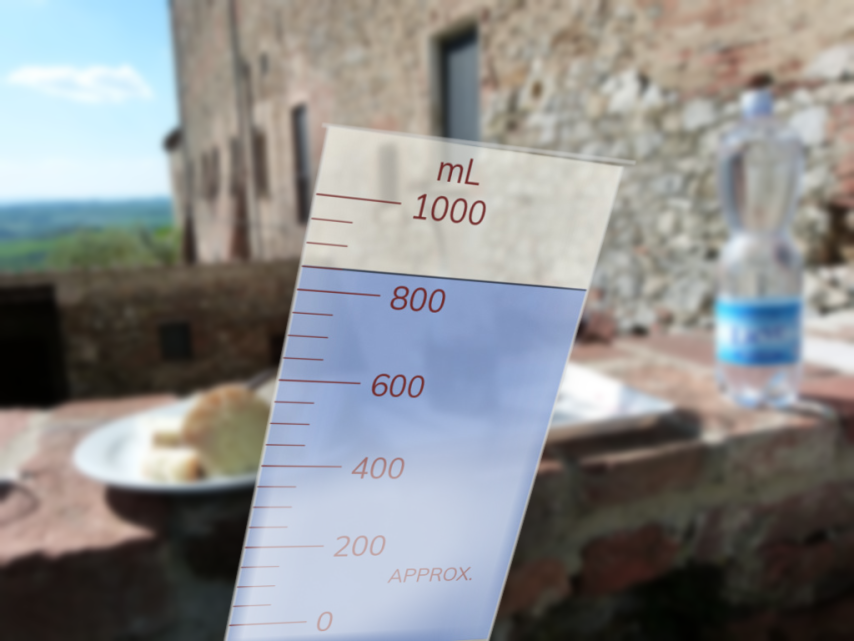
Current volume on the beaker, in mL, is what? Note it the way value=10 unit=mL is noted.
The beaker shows value=850 unit=mL
